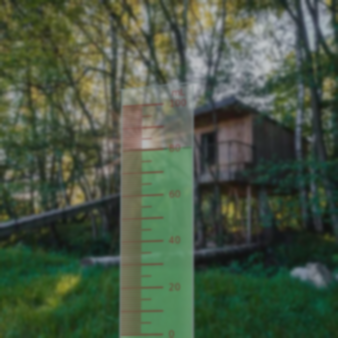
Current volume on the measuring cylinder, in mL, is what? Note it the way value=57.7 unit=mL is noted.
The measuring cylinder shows value=80 unit=mL
